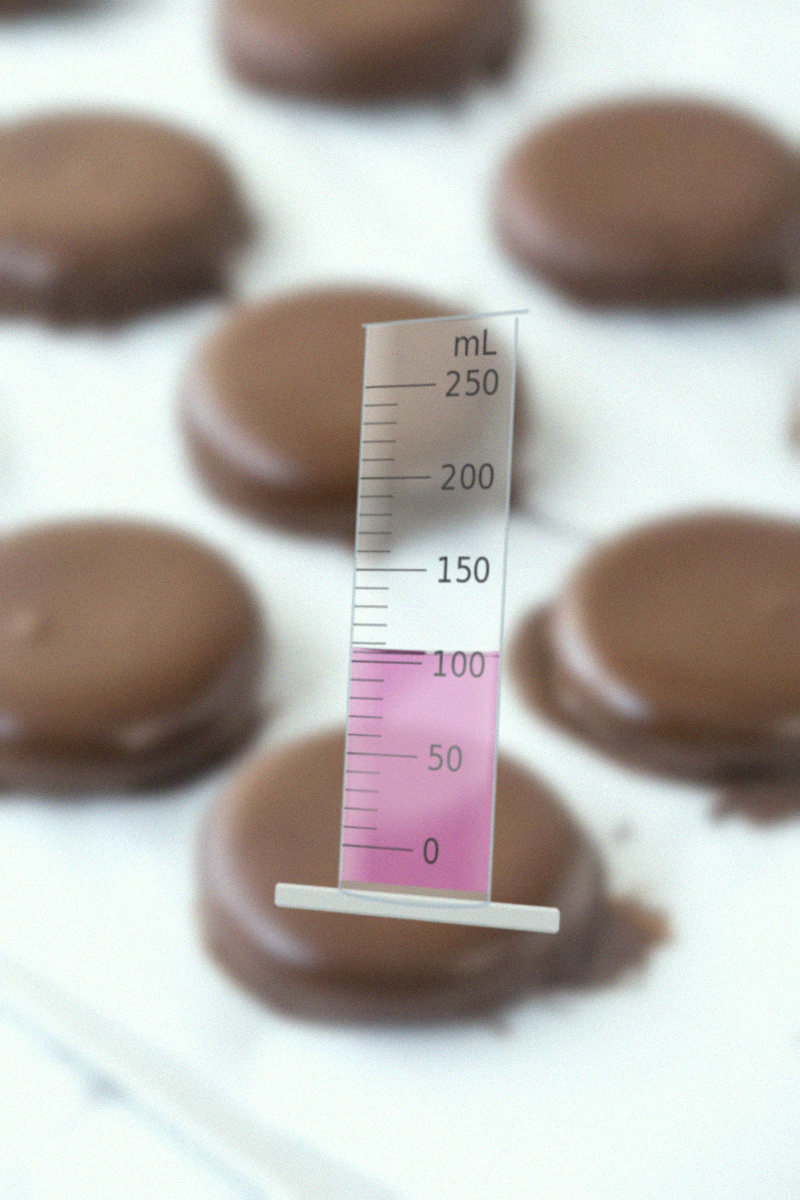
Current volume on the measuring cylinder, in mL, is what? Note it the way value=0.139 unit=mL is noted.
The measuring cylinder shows value=105 unit=mL
